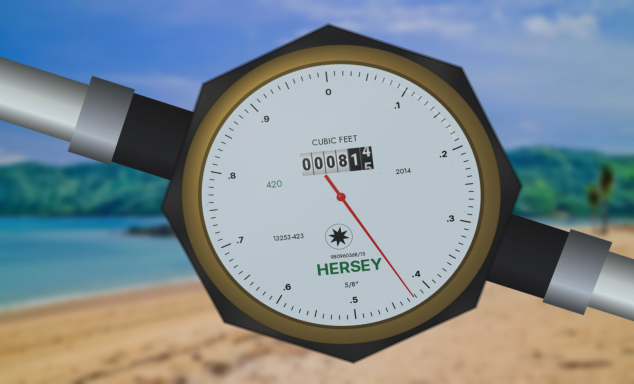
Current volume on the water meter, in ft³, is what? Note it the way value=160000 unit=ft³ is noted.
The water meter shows value=814.42 unit=ft³
